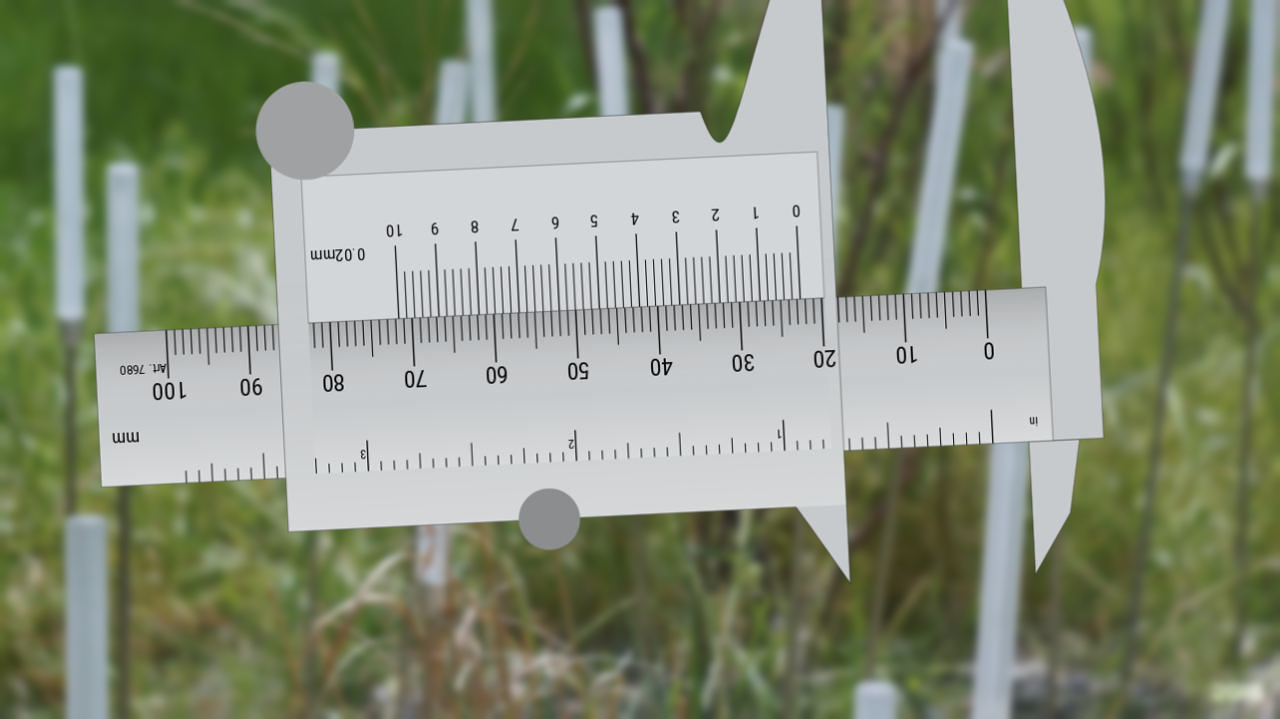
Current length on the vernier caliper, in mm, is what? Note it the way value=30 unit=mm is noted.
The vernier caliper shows value=22.6 unit=mm
